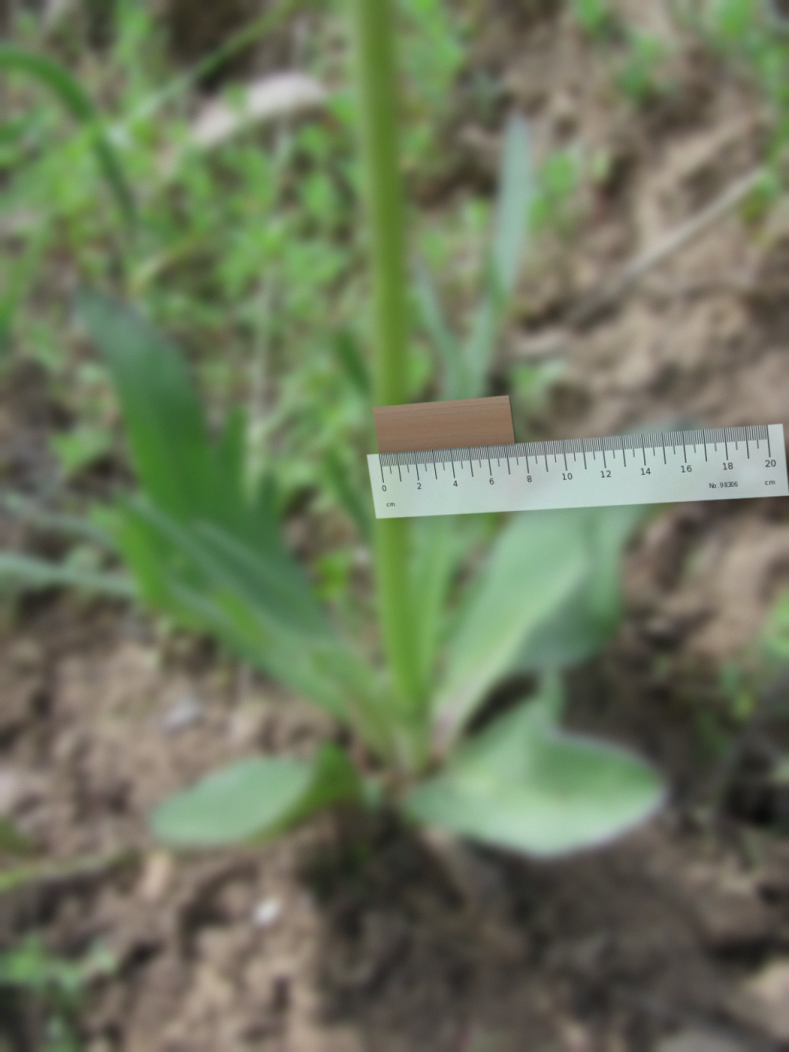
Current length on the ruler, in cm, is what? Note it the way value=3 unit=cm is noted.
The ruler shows value=7.5 unit=cm
